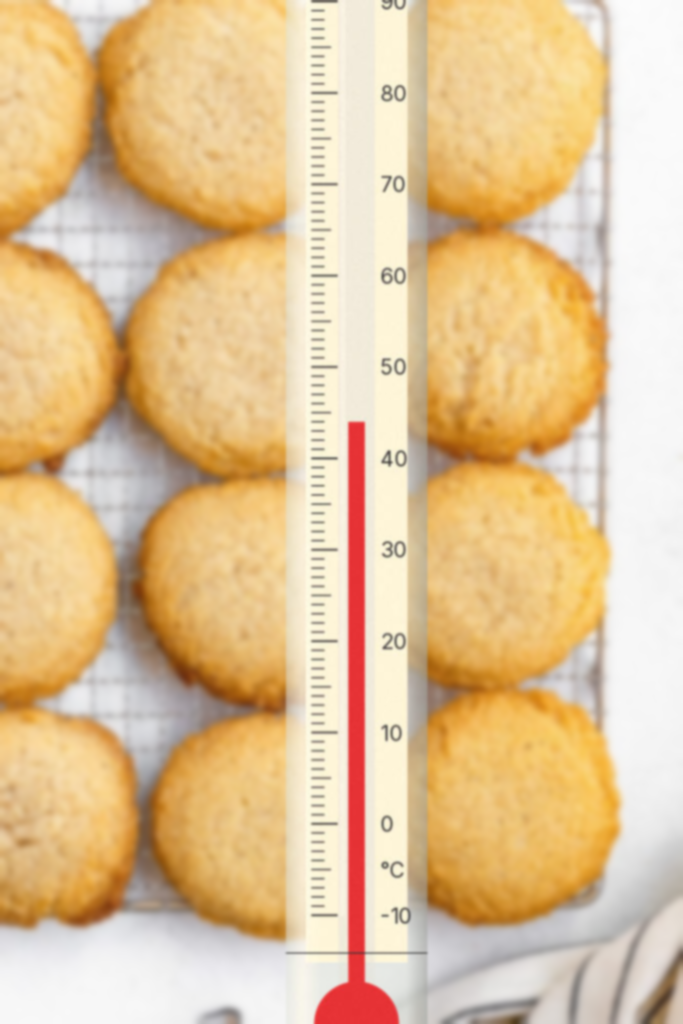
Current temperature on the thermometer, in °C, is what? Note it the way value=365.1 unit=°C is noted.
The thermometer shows value=44 unit=°C
